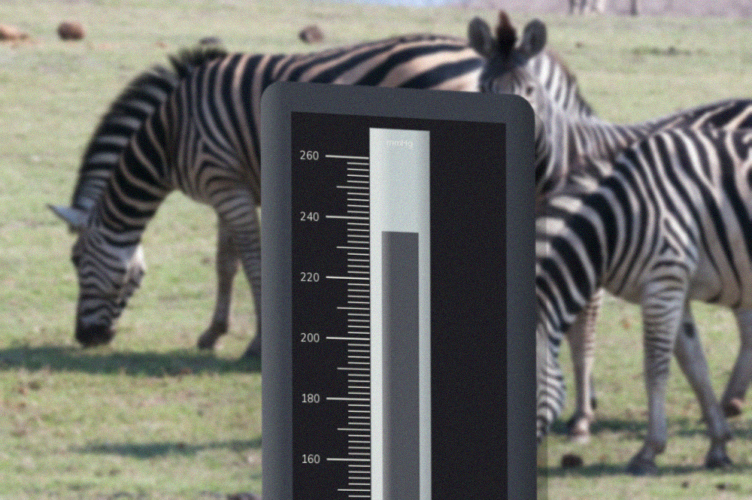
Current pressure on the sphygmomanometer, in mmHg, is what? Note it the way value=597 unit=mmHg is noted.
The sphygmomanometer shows value=236 unit=mmHg
